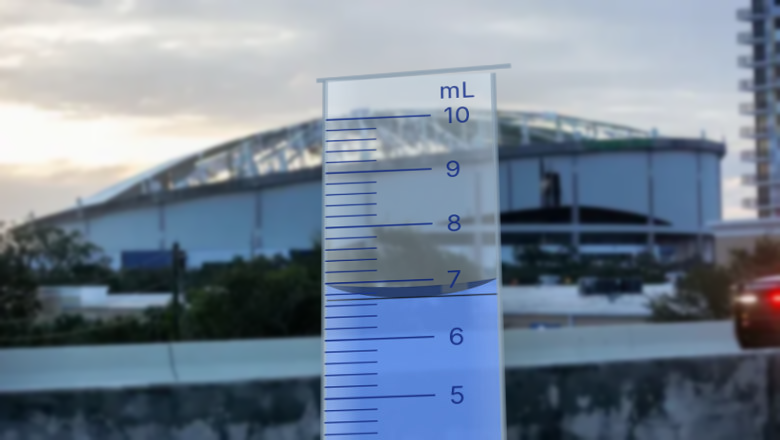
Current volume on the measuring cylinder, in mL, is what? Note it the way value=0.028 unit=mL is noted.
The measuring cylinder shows value=6.7 unit=mL
